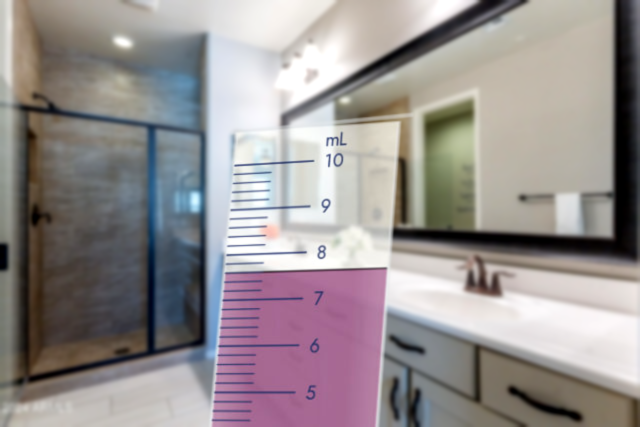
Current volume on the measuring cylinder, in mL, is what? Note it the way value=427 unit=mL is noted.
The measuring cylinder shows value=7.6 unit=mL
